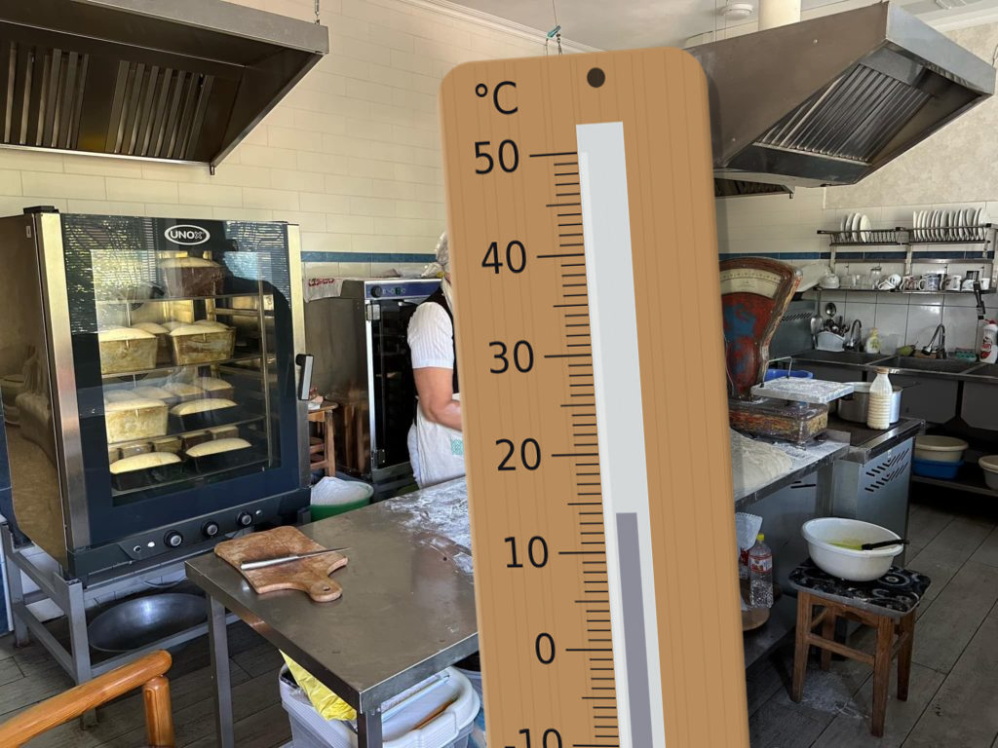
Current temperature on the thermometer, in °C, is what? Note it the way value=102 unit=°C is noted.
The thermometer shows value=14 unit=°C
